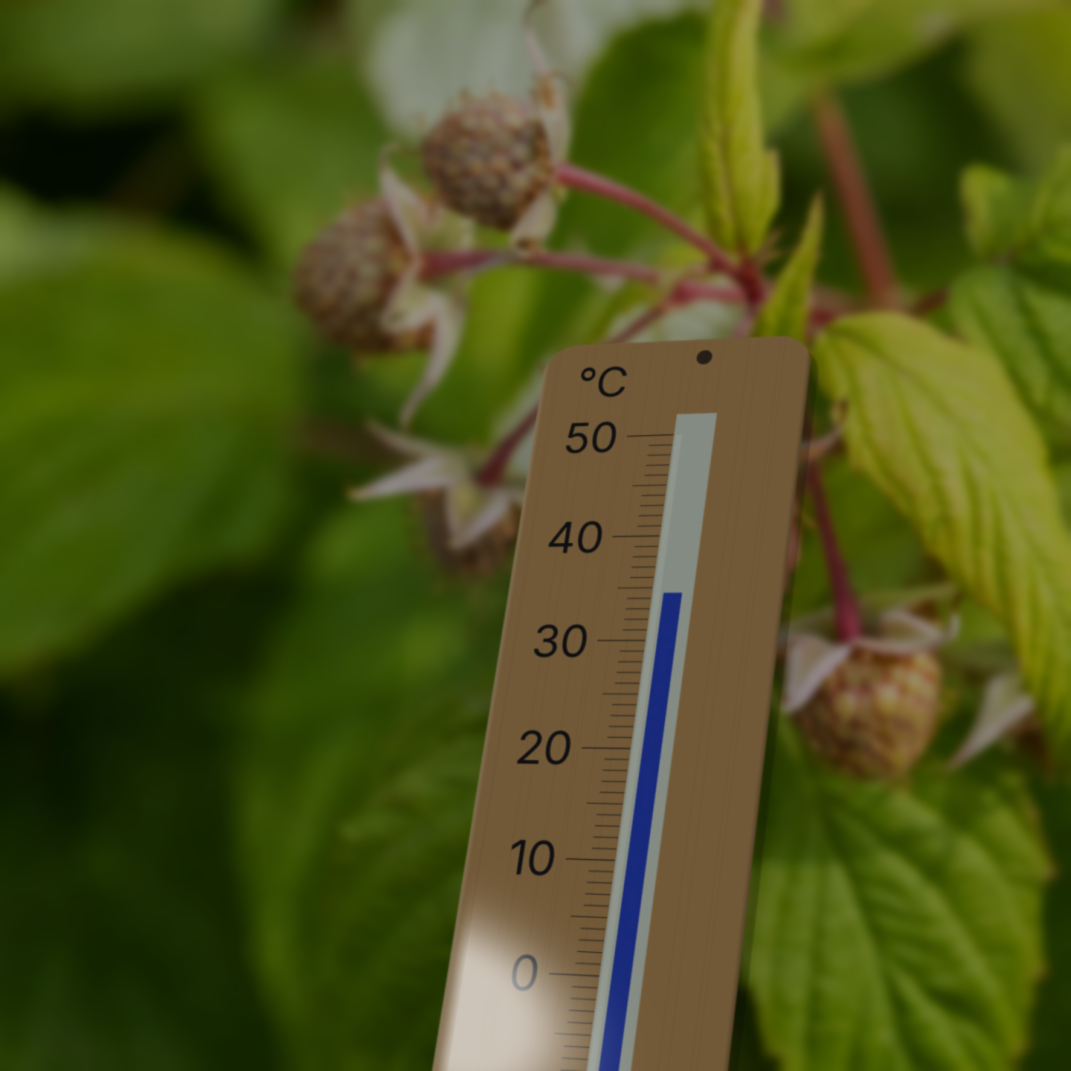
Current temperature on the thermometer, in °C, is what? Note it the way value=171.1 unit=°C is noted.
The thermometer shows value=34.5 unit=°C
